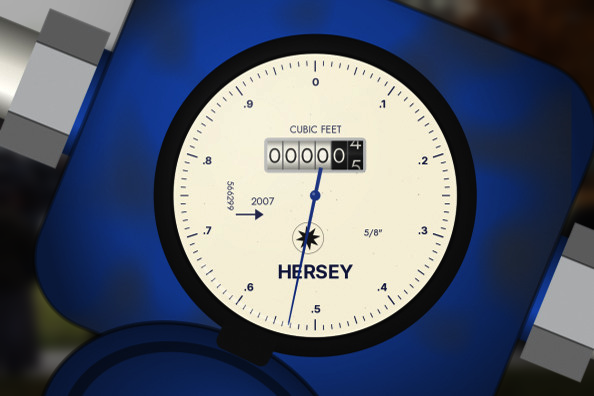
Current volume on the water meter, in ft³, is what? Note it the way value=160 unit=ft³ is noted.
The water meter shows value=4.53 unit=ft³
